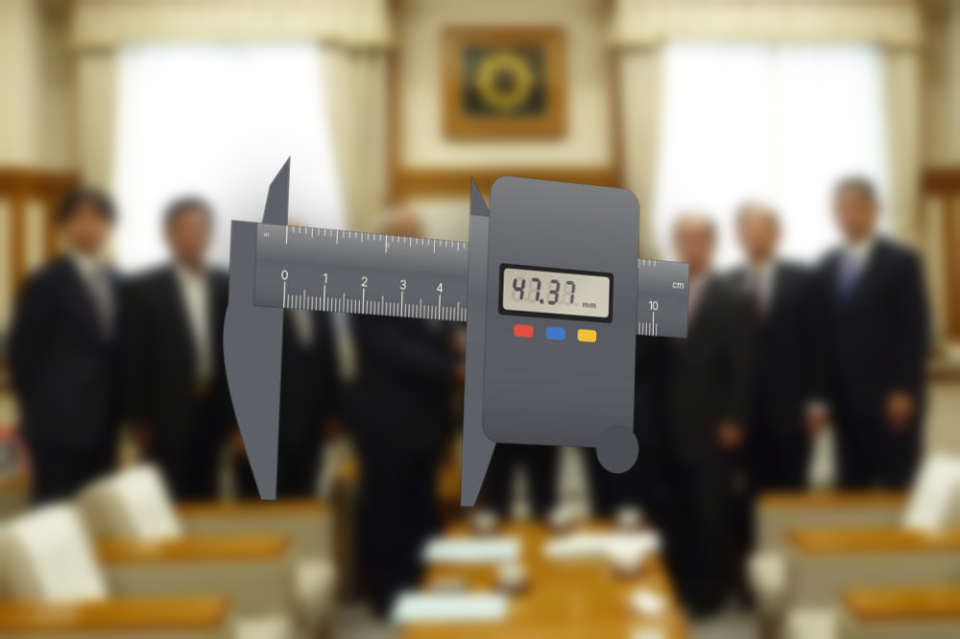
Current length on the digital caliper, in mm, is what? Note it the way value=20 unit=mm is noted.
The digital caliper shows value=47.37 unit=mm
